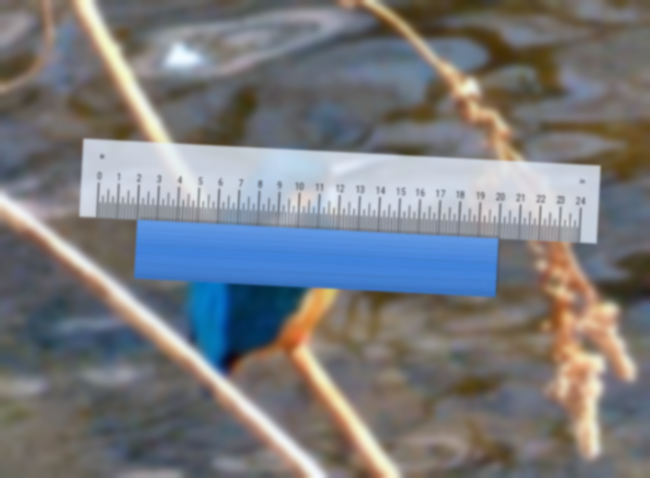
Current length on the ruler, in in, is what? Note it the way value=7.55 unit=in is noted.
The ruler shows value=18 unit=in
